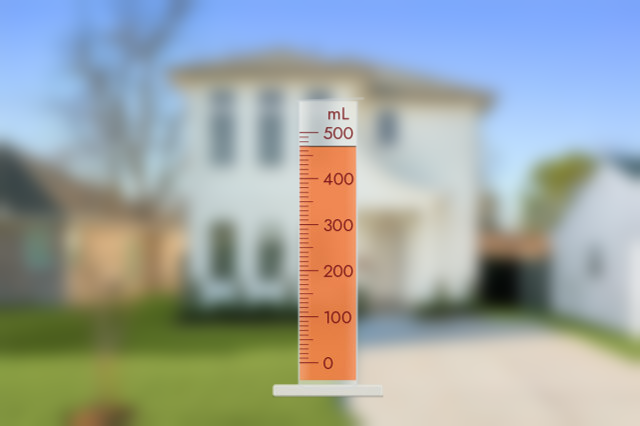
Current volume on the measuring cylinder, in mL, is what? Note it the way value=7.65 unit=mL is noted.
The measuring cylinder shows value=470 unit=mL
